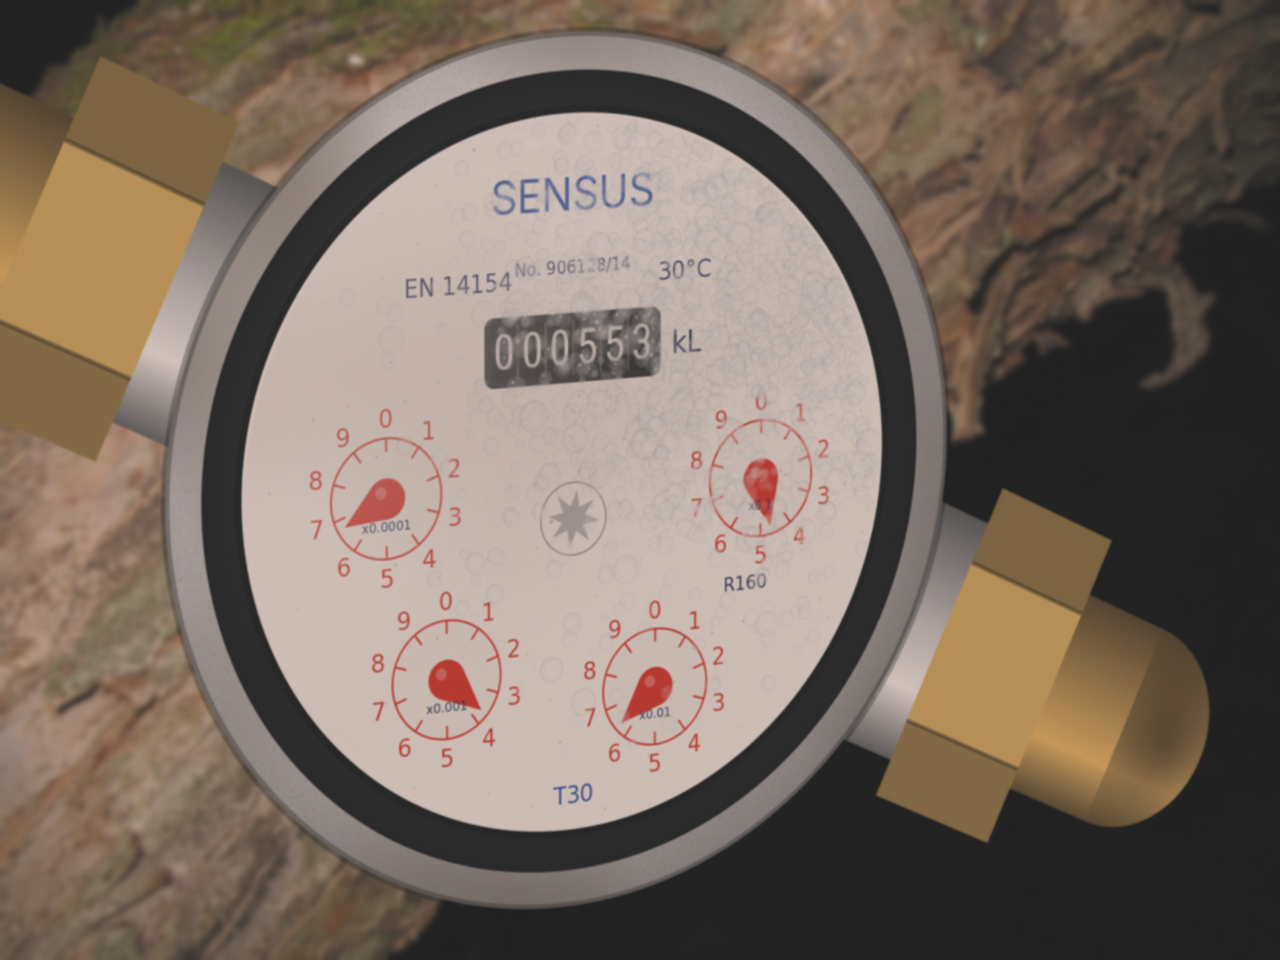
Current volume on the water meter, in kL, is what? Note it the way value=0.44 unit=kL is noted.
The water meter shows value=553.4636 unit=kL
